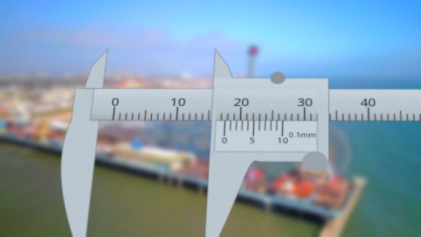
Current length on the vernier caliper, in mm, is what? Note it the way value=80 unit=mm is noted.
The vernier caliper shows value=17.6 unit=mm
